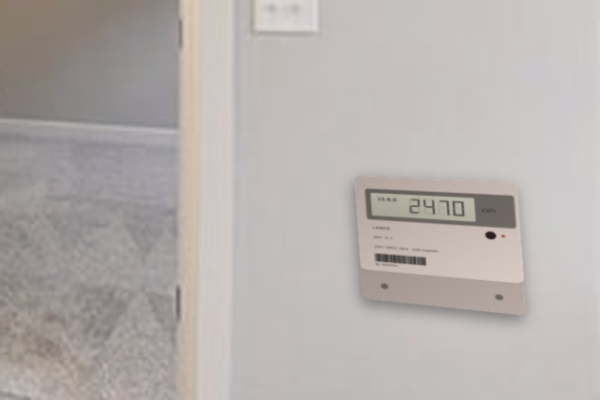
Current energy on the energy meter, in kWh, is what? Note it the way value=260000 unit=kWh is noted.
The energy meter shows value=2470 unit=kWh
